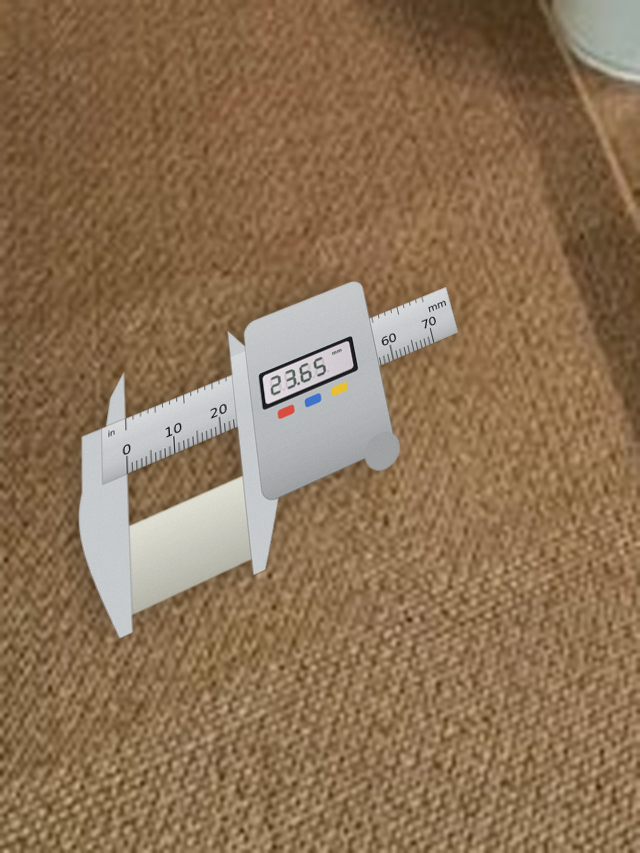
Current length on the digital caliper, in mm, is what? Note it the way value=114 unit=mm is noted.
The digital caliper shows value=23.65 unit=mm
